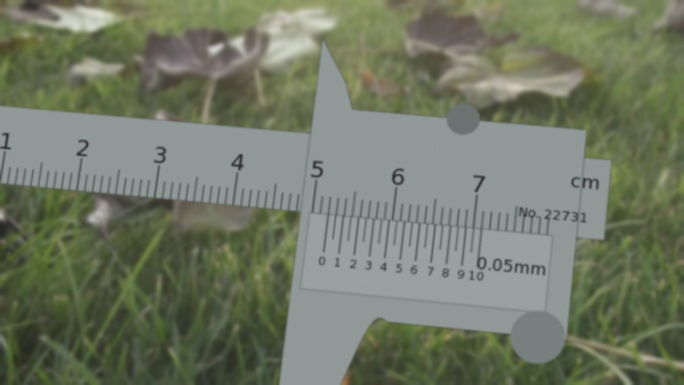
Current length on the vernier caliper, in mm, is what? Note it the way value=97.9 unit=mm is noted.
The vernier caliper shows value=52.0 unit=mm
